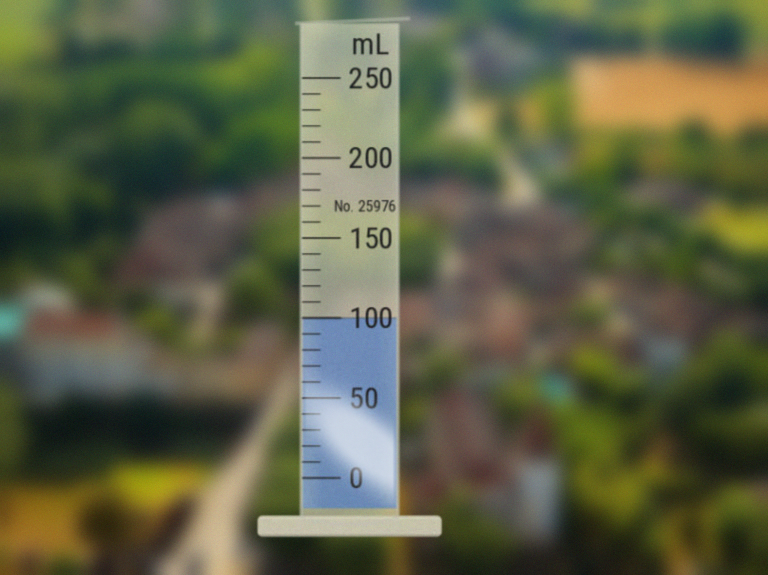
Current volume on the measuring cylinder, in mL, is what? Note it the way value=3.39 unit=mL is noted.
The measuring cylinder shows value=100 unit=mL
